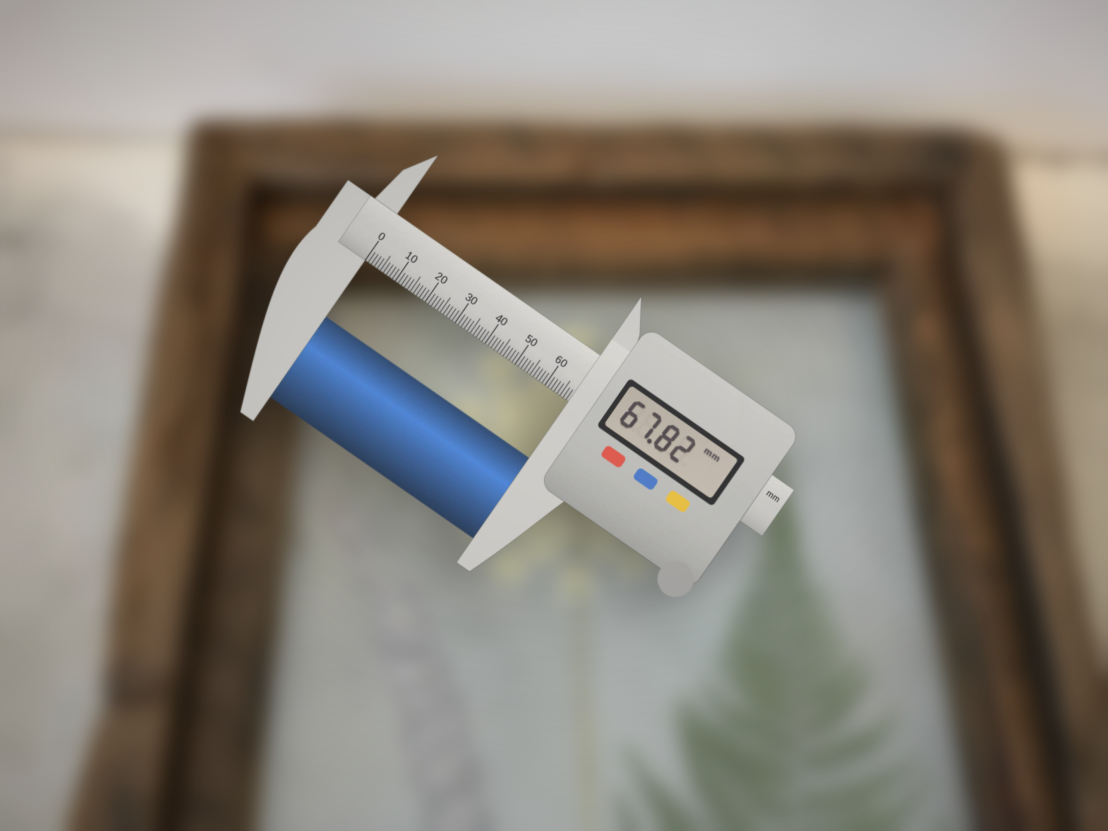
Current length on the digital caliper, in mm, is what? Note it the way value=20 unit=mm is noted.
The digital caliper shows value=67.82 unit=mm
